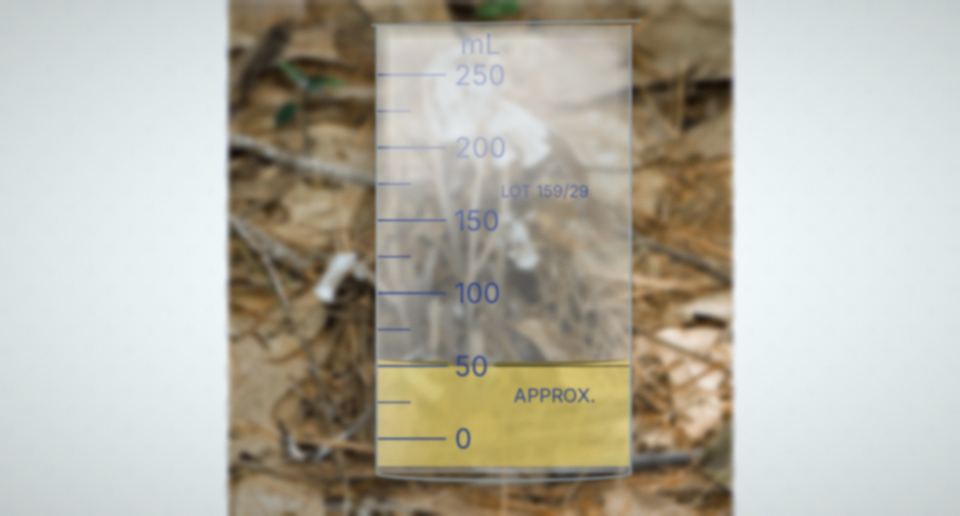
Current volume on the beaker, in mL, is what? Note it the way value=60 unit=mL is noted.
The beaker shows value=50 unit=mL
